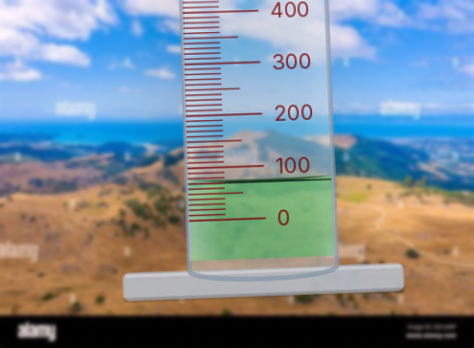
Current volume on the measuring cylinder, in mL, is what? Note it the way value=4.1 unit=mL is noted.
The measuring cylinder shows value=70 unit=mL
